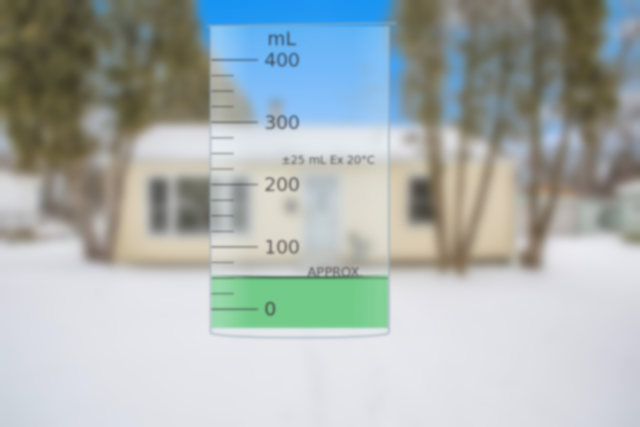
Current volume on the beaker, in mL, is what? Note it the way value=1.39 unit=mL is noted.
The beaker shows value=50 unit=mL
